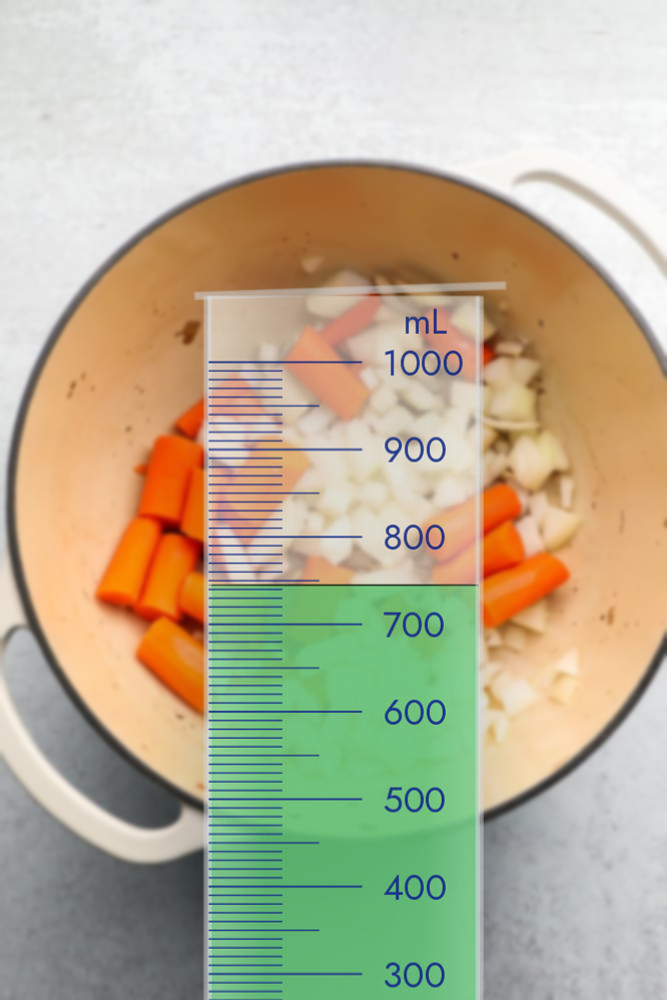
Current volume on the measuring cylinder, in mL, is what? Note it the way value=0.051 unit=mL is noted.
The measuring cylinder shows value=745 unit=mL
